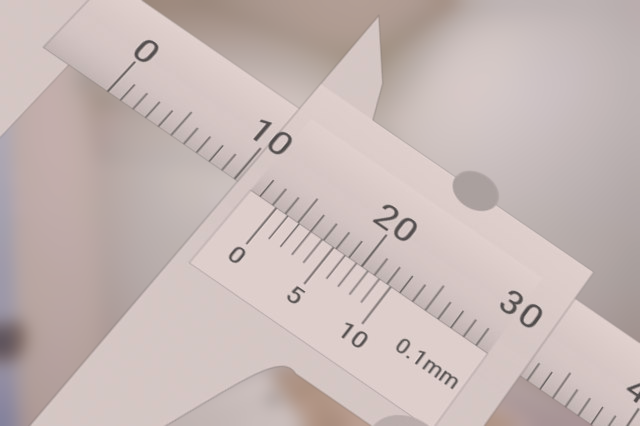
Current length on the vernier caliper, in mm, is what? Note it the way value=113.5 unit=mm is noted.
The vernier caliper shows value=13.3 unit=mm
